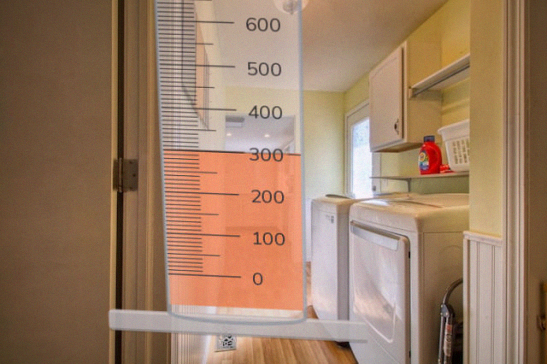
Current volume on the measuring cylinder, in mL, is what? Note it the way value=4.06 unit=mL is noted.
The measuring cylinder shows value=300 unit=mL
